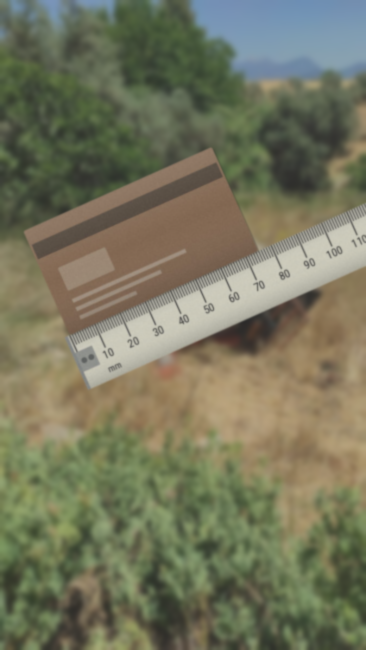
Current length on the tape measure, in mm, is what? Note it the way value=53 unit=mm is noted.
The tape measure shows value=75 unit=mm
